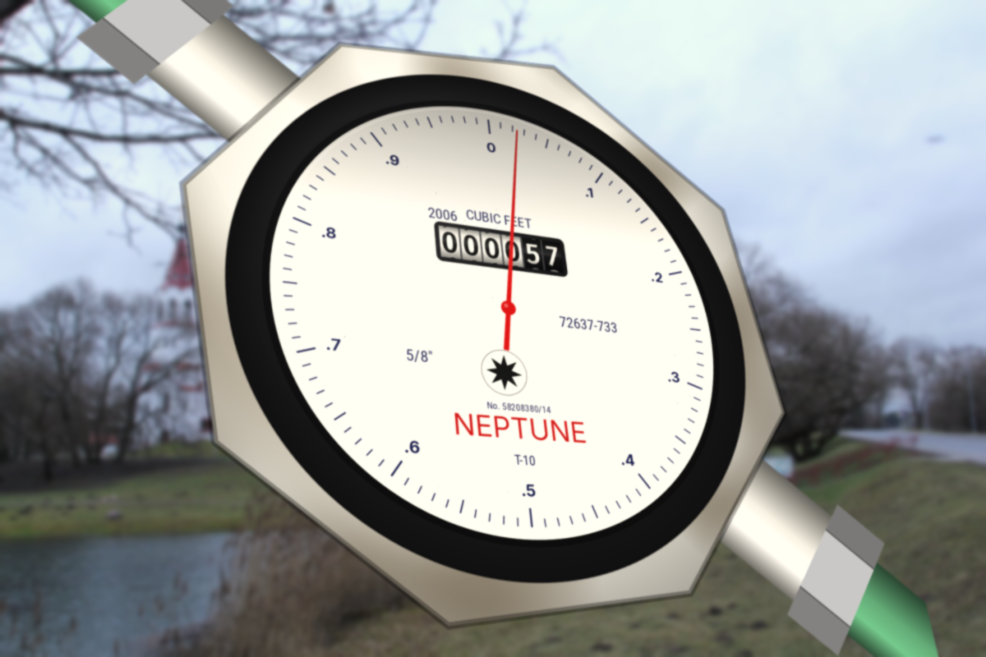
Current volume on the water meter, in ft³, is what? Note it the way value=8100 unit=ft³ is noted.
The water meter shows value=57.02 unit=ft³
